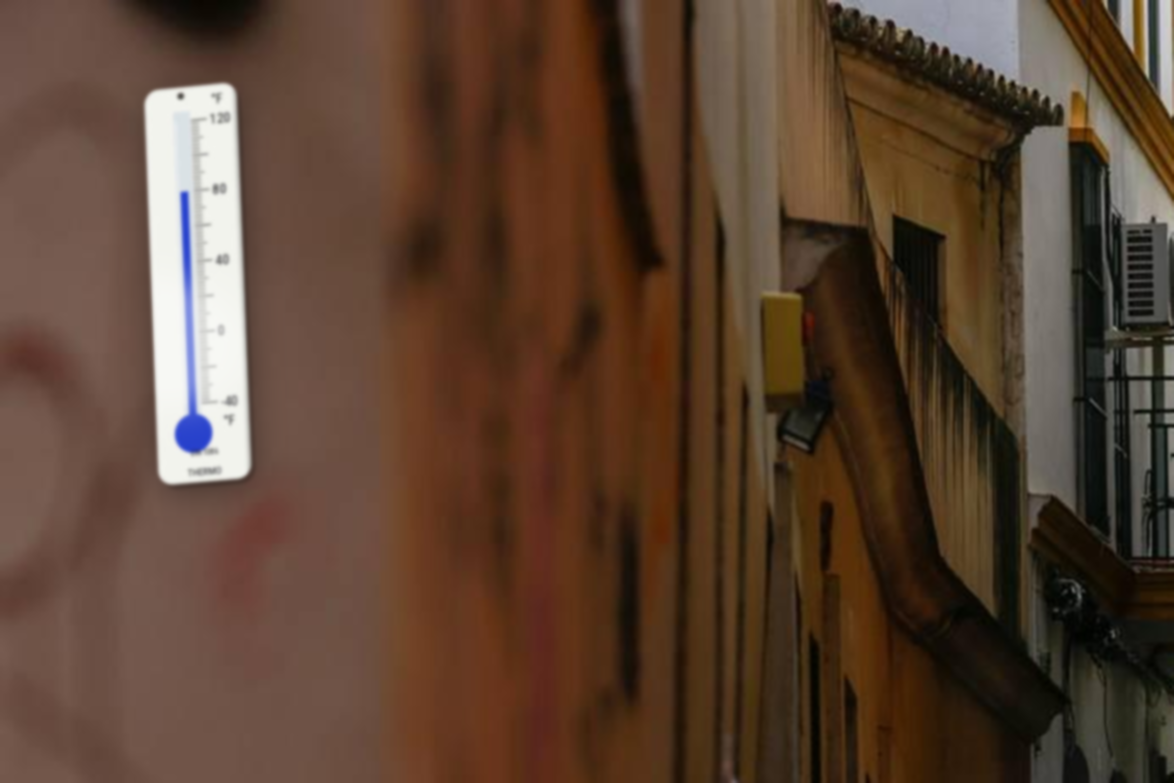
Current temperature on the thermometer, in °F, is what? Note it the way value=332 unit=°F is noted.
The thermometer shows value=80 unit=°F
